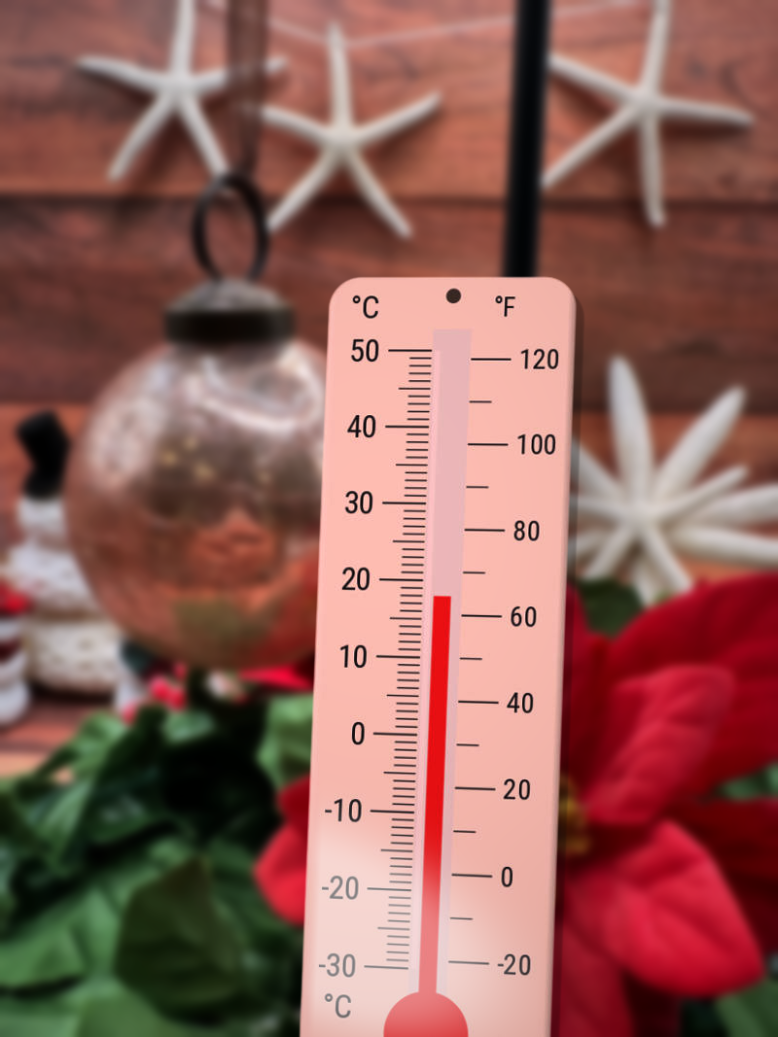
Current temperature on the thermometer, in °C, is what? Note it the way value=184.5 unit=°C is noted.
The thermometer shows value=18 unit=°C
